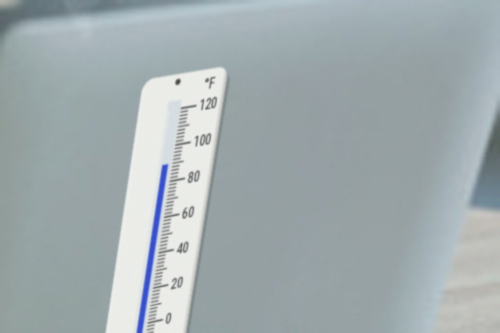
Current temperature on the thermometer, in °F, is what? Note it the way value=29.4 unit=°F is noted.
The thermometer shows value=90 unit=°F
